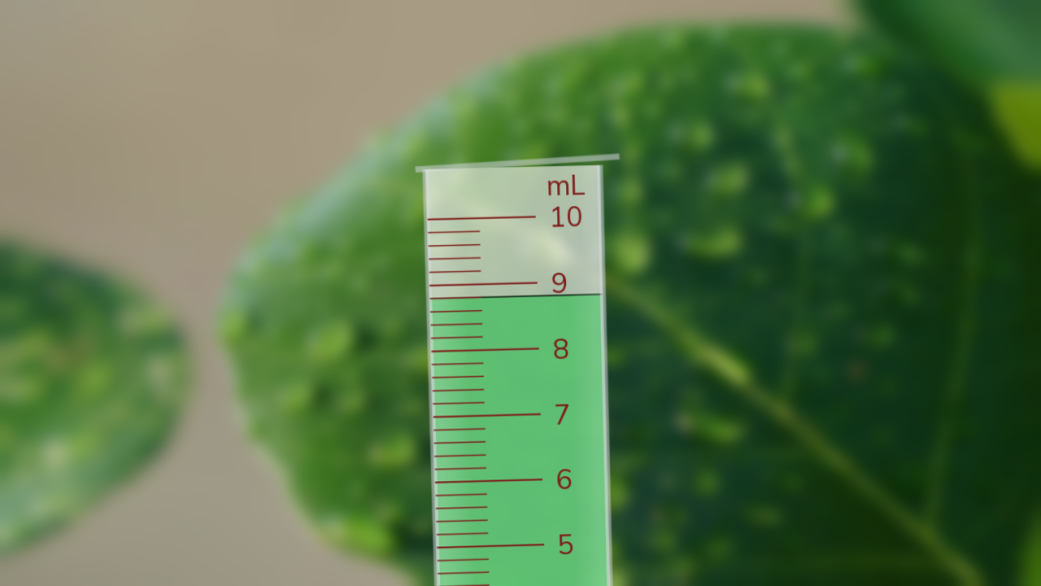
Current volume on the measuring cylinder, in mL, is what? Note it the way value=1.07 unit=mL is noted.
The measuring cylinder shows value=8.8 unit=mL
